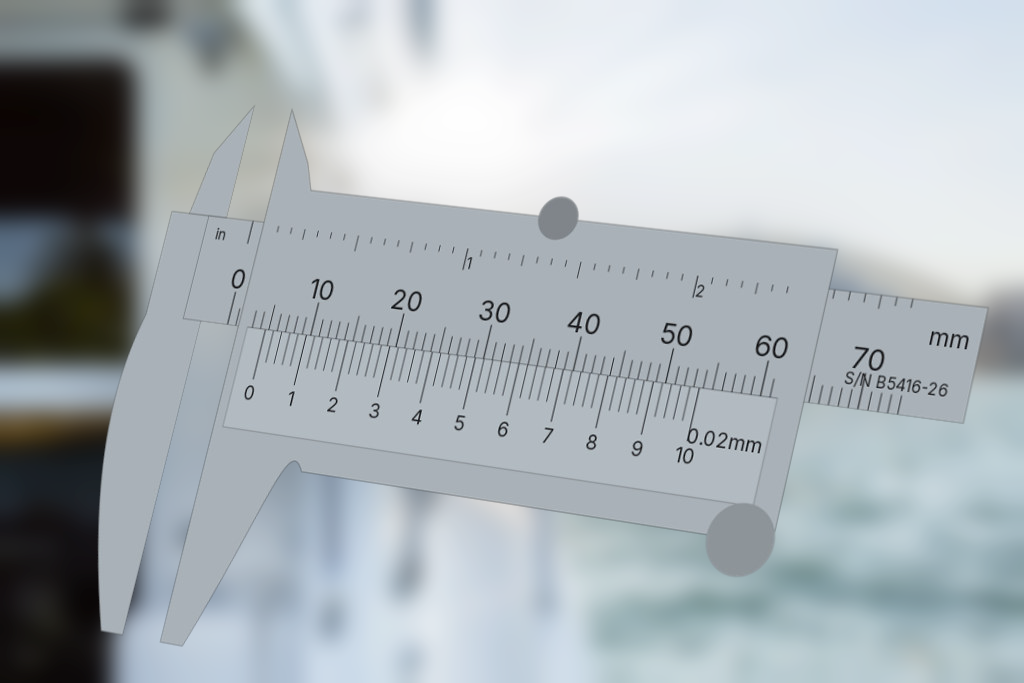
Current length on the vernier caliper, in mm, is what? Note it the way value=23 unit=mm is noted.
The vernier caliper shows value=4.6 unit=mm
